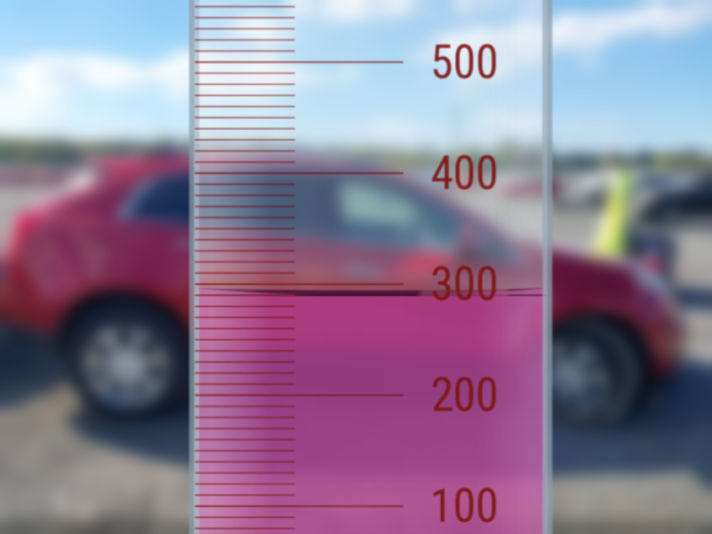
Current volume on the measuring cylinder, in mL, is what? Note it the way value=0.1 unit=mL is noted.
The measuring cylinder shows value=290 unit=mL
